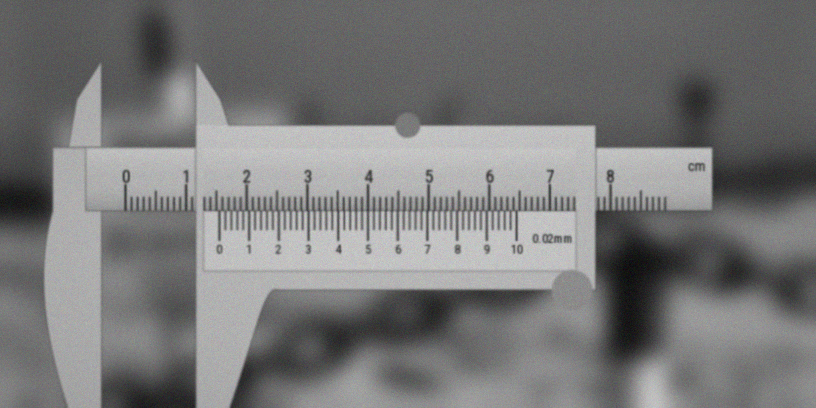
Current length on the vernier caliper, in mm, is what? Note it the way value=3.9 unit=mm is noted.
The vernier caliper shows value=15.5 unit=mm
